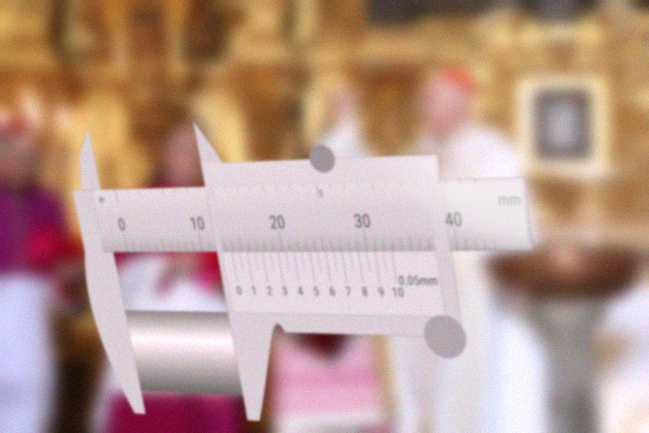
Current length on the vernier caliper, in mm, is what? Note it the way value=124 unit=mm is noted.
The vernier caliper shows value=13.8 unit=mm
